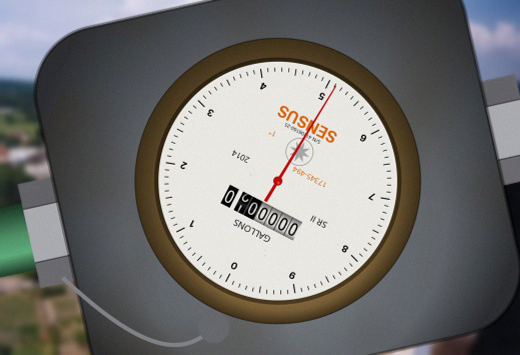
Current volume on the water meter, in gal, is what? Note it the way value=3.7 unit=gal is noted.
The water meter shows value=15.1 unit=gal
